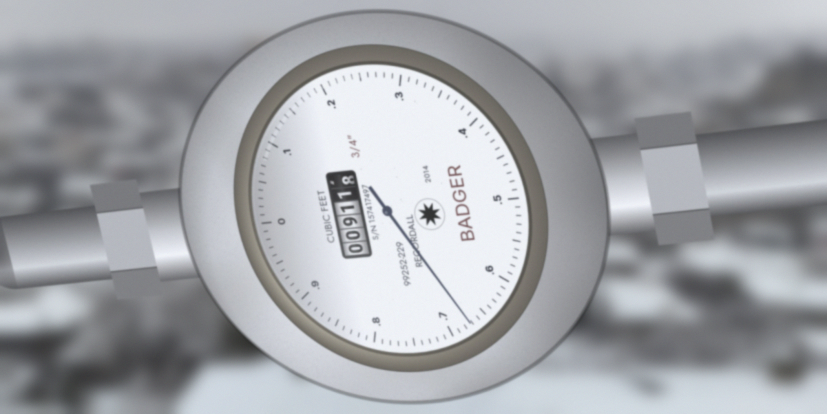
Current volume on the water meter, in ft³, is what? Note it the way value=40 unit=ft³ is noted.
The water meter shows value=9117.67 unit=ft³
